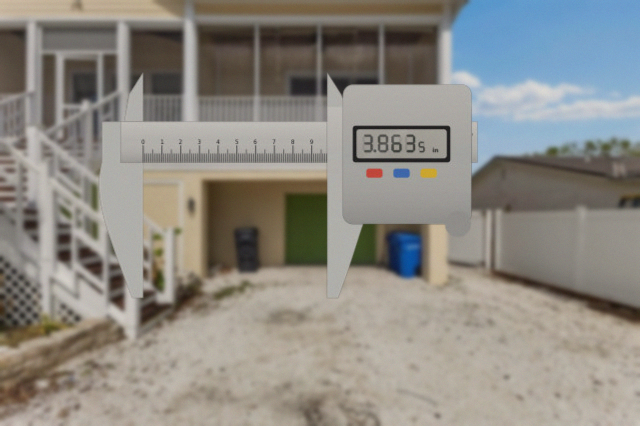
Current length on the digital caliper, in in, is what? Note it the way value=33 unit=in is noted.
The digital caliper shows value=3.8635 unit=in
